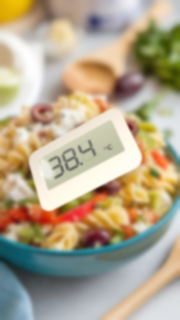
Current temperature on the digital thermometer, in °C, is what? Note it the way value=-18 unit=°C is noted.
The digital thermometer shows value=38.4 unit=°C
